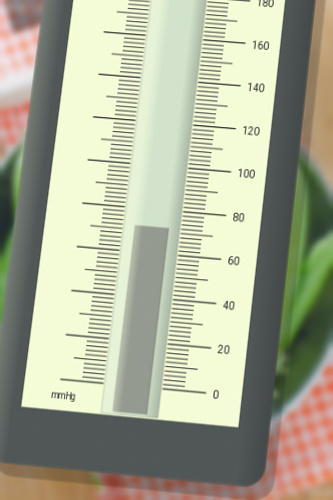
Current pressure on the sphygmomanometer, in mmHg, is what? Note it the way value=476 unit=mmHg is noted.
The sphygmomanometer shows value=72 unit=mmHg
